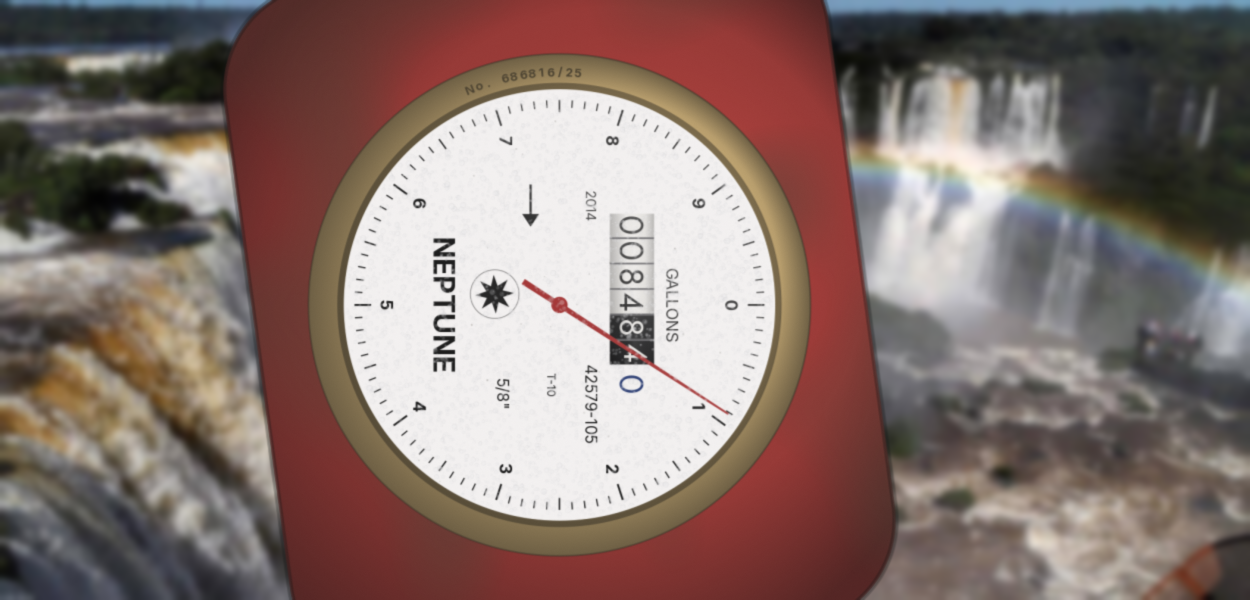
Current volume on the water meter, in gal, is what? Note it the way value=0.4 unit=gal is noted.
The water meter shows value=84840.9 unit=gal
